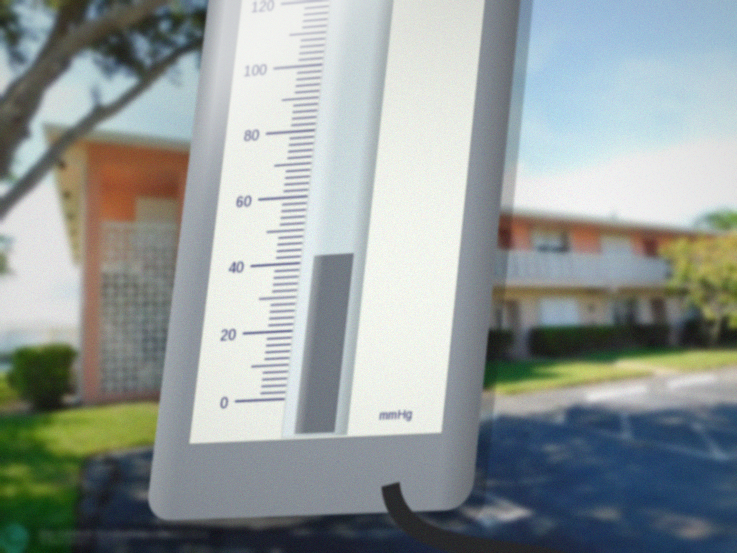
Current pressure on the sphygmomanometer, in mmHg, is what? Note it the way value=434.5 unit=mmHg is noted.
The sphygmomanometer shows value=42 unit=mmHg
